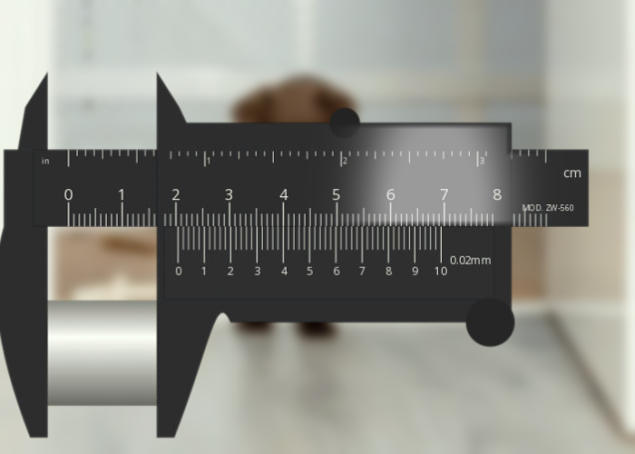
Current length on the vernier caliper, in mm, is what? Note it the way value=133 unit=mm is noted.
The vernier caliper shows value=20.4 unit=mm
